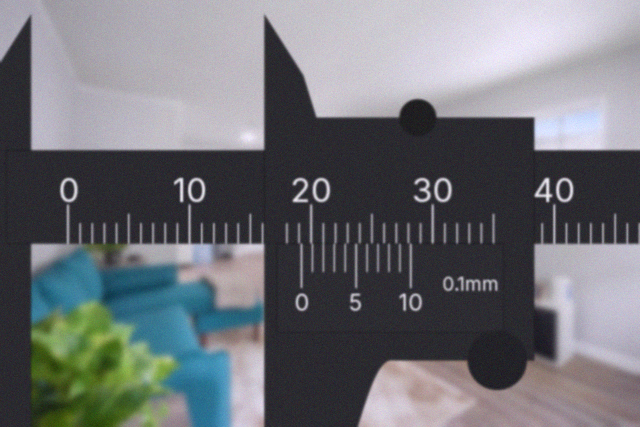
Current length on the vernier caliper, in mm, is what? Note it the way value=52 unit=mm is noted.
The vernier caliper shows value=19.2 unit=mm
